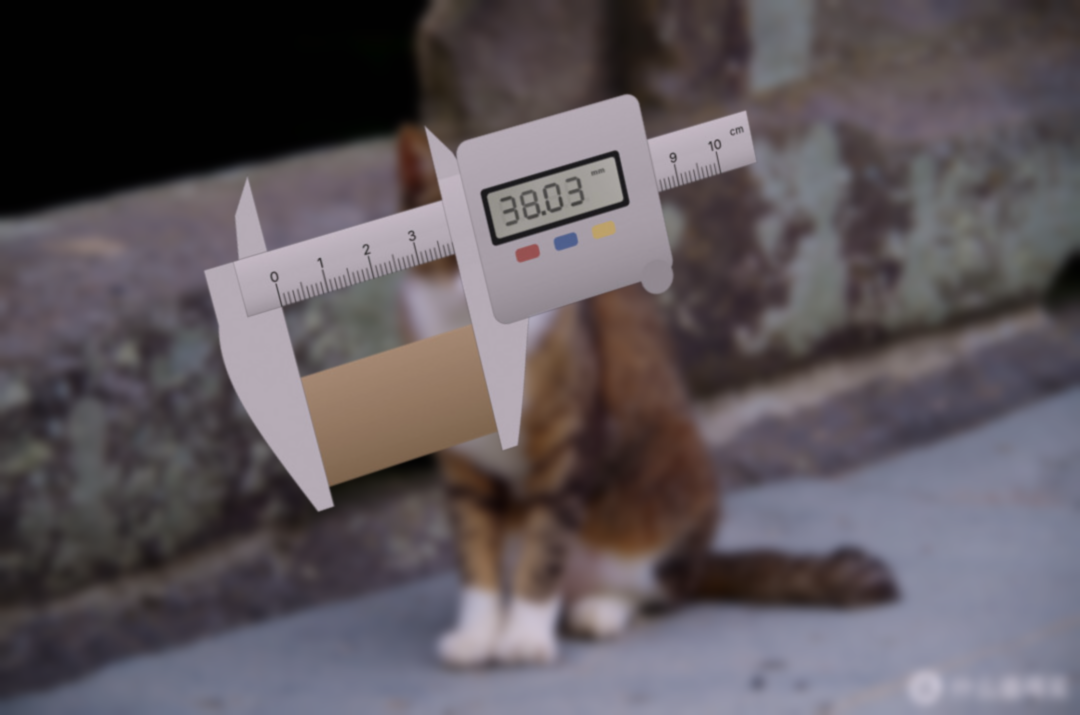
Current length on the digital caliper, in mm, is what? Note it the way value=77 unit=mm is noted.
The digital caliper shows value=38.03 unit=mm
